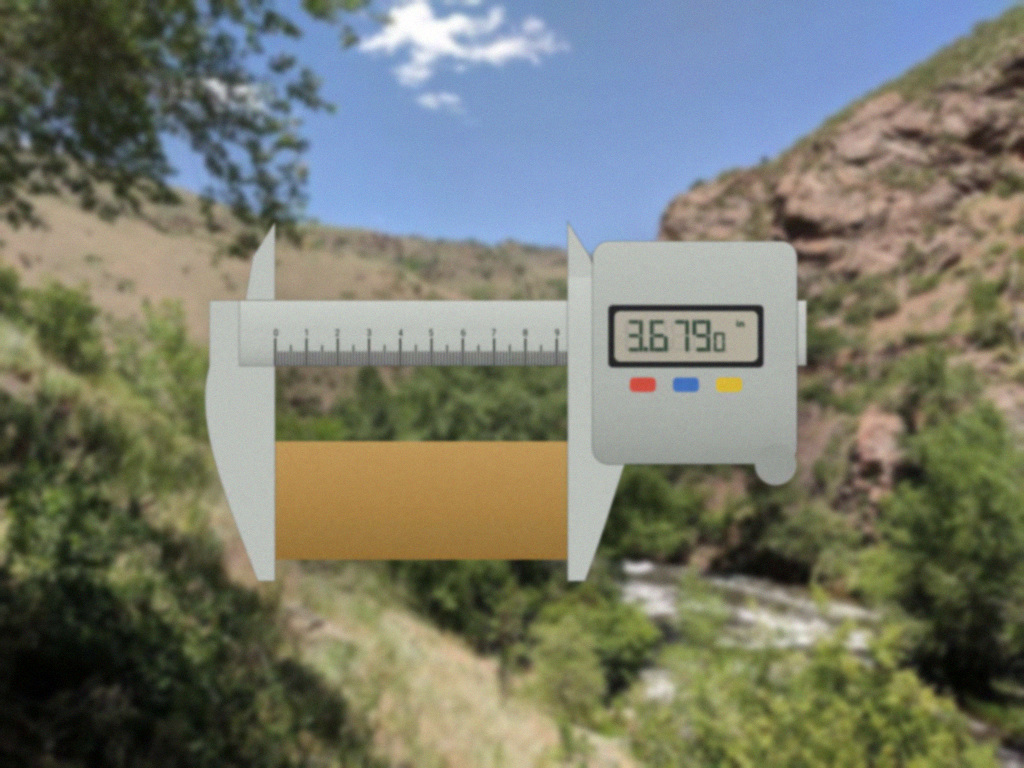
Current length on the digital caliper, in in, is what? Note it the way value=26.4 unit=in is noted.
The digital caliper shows value=3.6790 unit=in
